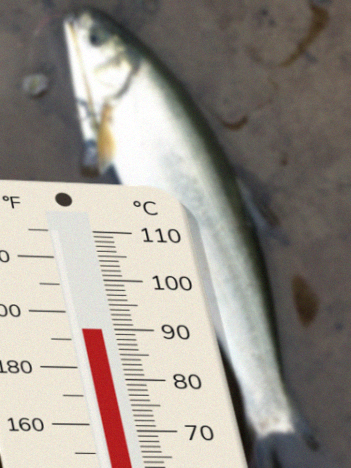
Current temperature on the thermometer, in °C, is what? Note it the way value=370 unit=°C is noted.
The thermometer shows value=90 unit=°C
